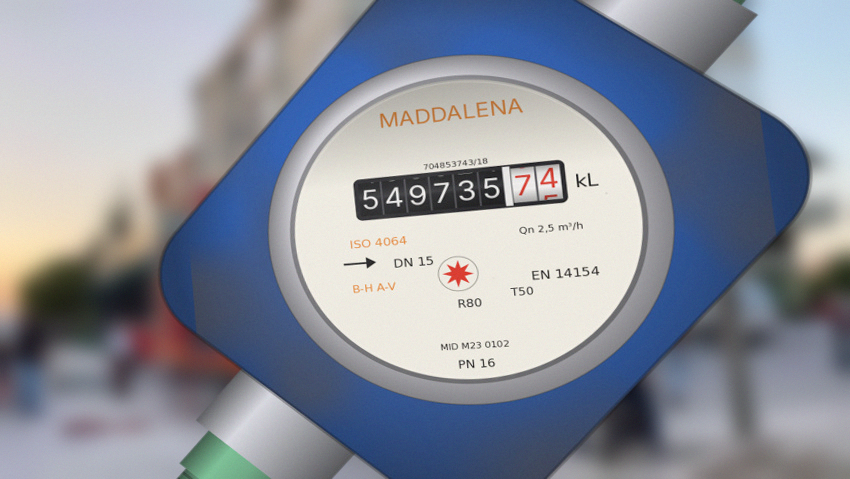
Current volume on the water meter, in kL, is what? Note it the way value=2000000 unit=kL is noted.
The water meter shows value=549735.74 unit=kL
